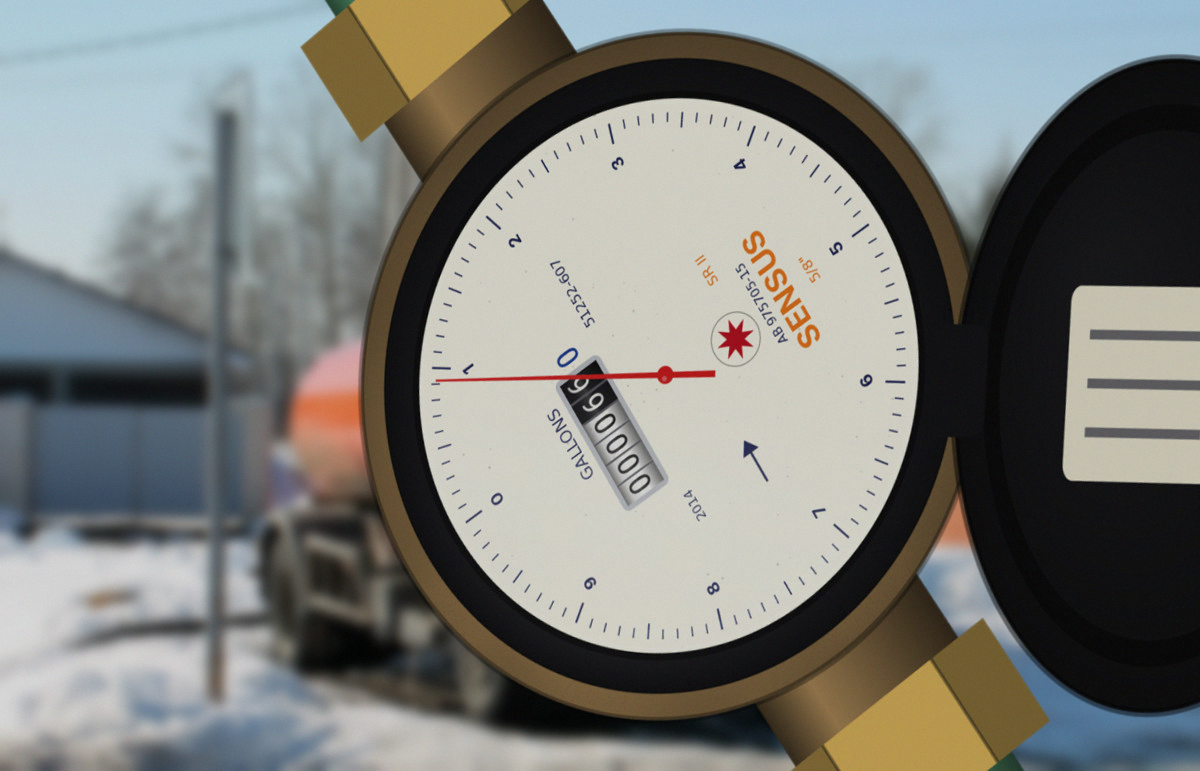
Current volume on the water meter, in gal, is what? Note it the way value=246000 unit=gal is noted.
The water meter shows value=660.9 unit=gal
